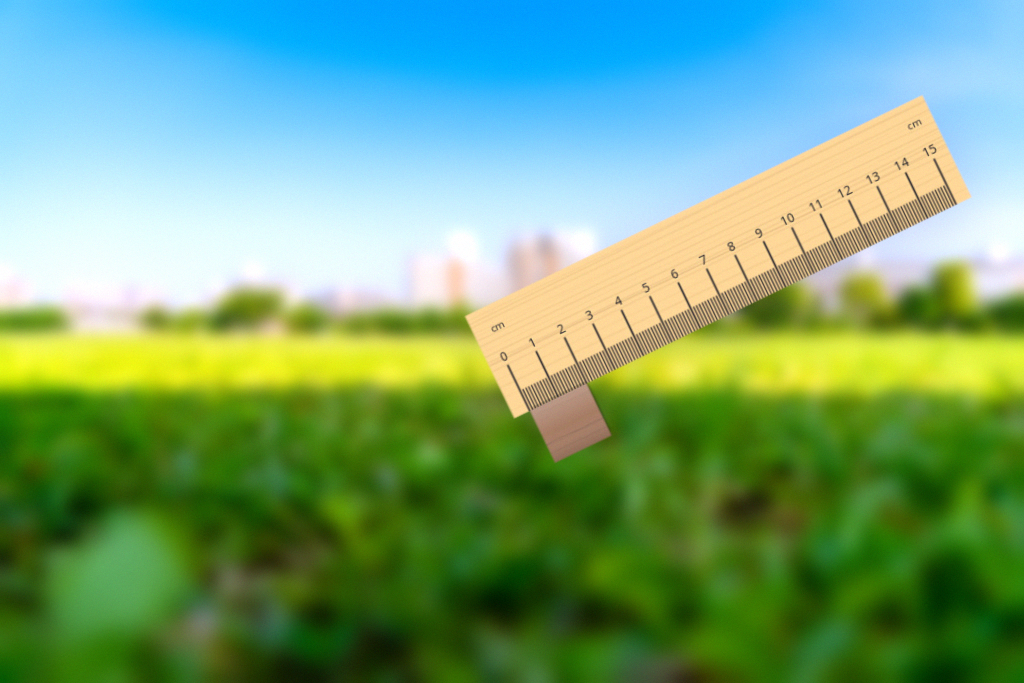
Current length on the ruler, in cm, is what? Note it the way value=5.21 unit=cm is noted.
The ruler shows value=2 unit=cm
